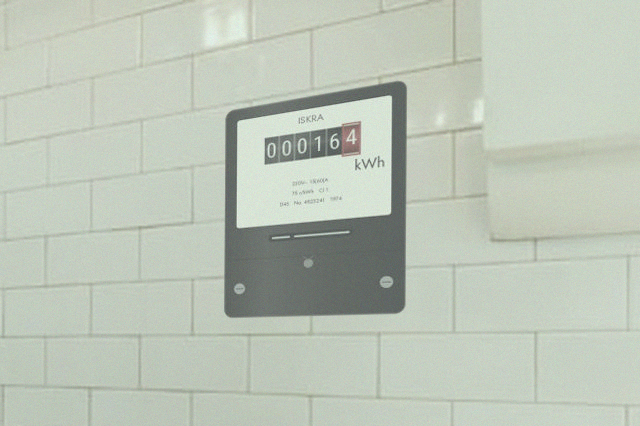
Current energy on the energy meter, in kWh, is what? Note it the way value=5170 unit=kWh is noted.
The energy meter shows value=16.4 unit=kWh
